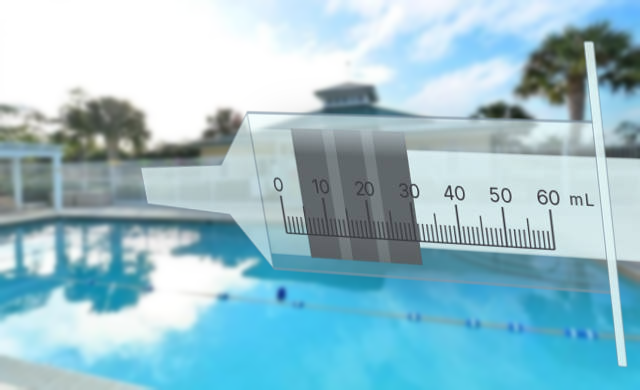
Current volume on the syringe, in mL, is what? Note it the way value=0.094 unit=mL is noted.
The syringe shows value=5 unit=mL
